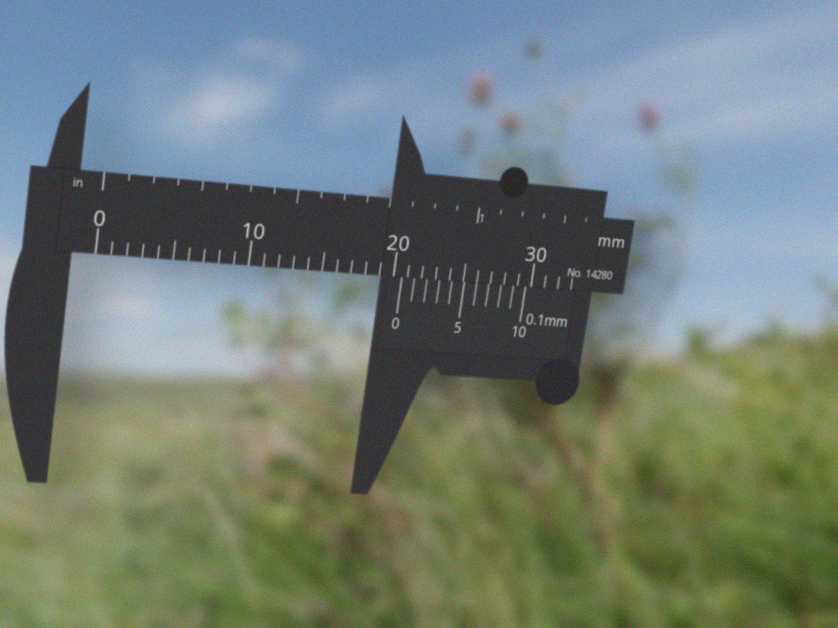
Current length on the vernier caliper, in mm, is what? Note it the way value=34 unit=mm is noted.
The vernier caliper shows value=20.6 unit=mm
